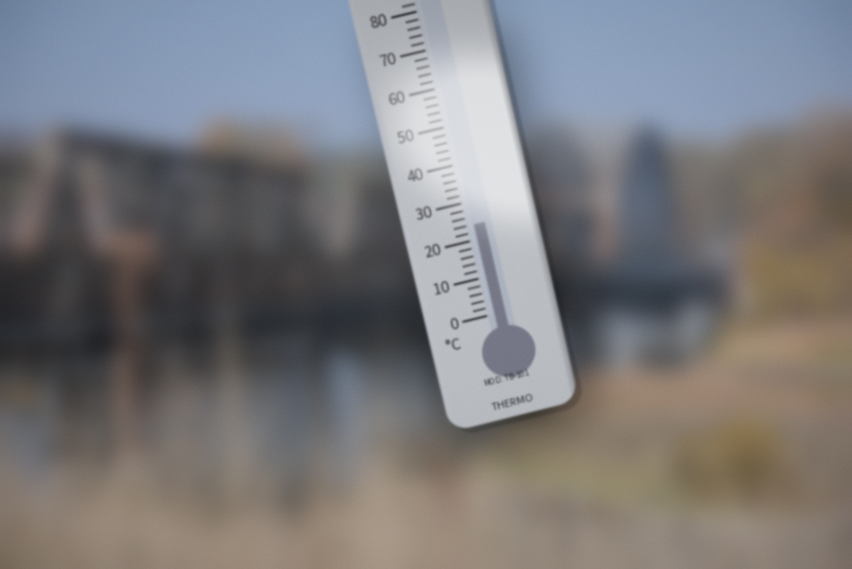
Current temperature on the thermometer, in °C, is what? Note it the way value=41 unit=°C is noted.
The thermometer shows value=24 unit=°C
